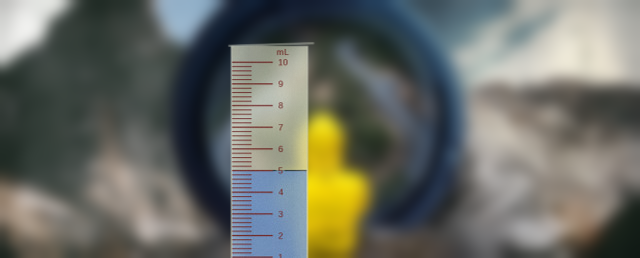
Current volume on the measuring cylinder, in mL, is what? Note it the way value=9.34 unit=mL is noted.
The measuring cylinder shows value=5 unit=mL
